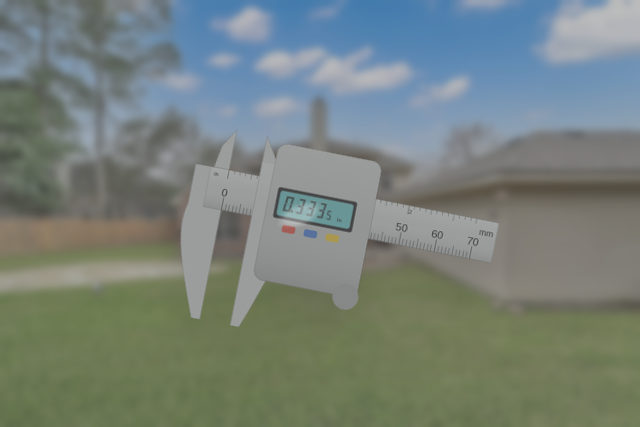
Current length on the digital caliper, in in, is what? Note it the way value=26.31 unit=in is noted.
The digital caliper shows value=0.3335 unit=in
